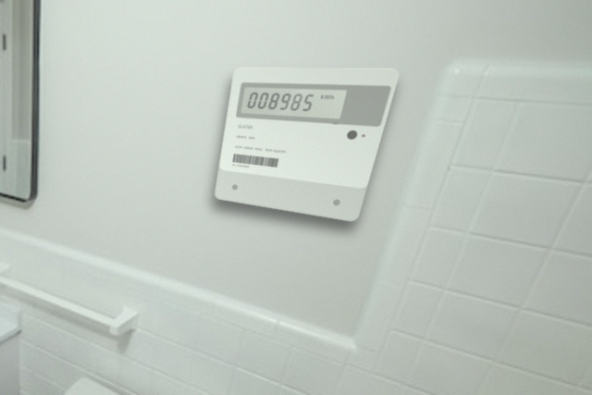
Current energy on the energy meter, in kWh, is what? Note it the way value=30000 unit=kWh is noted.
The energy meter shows value=8985 unit=kWh
